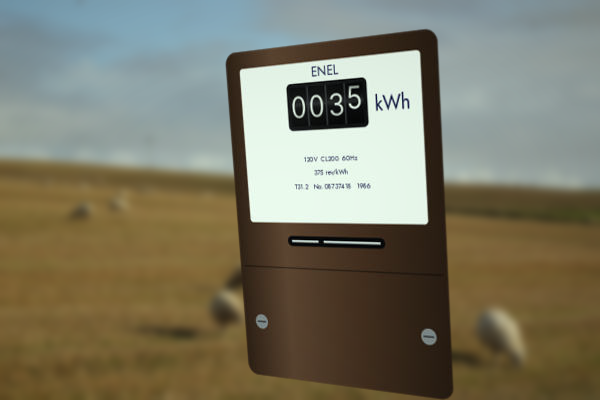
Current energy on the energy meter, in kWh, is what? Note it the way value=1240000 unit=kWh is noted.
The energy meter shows value=35 unit=kWh
